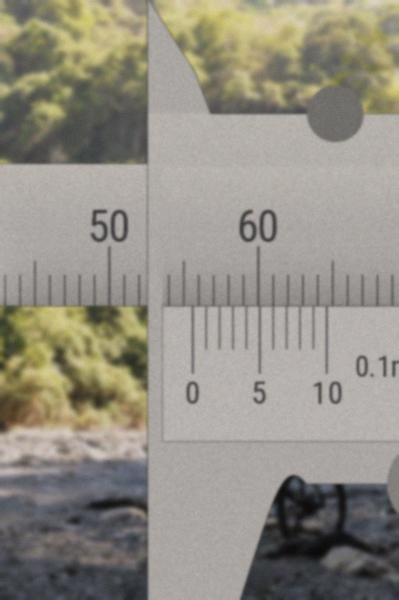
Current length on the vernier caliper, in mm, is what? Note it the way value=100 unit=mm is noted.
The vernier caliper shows value=55.6 unit=mm
